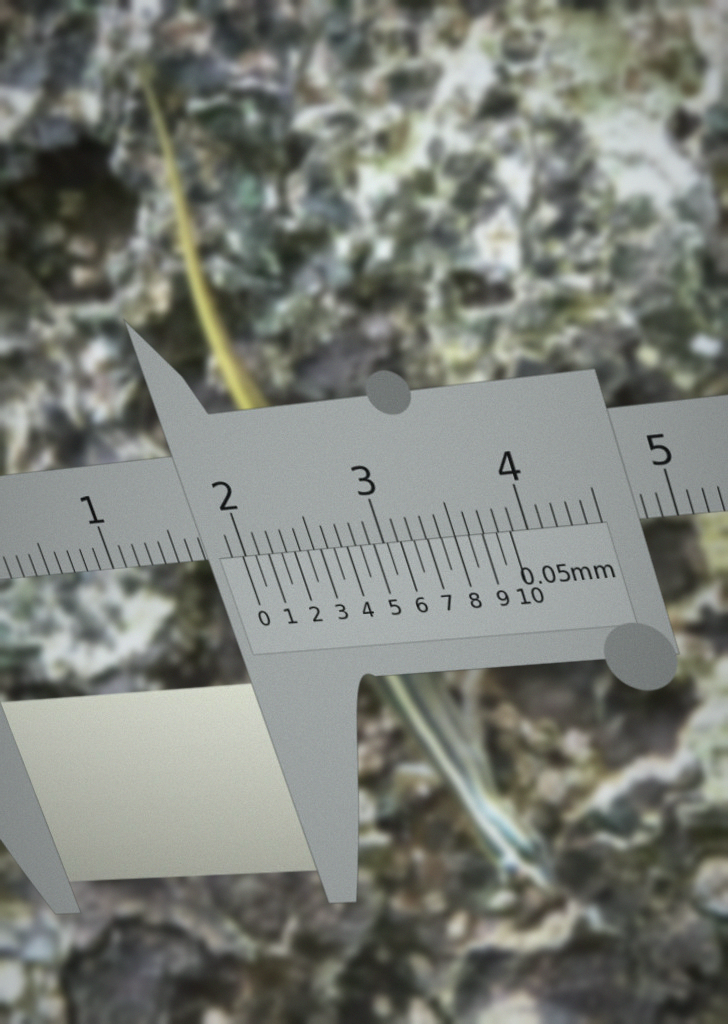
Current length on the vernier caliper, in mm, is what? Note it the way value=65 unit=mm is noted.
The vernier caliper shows value=19.8 unit=mm
